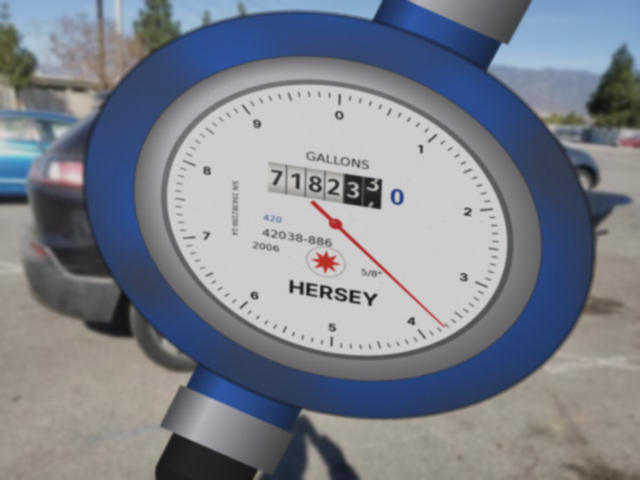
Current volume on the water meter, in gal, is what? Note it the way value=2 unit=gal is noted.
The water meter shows value=7182333.7 unit=gal
